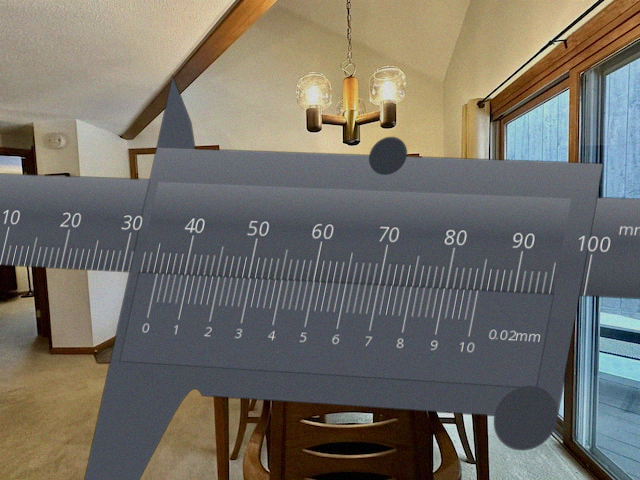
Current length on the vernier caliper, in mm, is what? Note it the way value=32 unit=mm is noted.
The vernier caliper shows value=35.6 unit=mm
